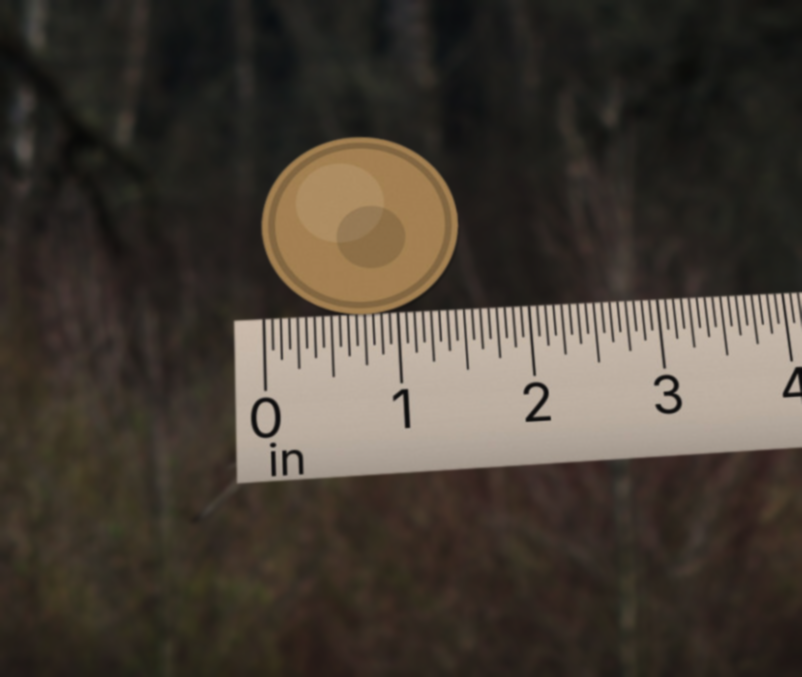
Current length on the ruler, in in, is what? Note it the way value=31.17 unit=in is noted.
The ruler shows value=1.5 unit=in
